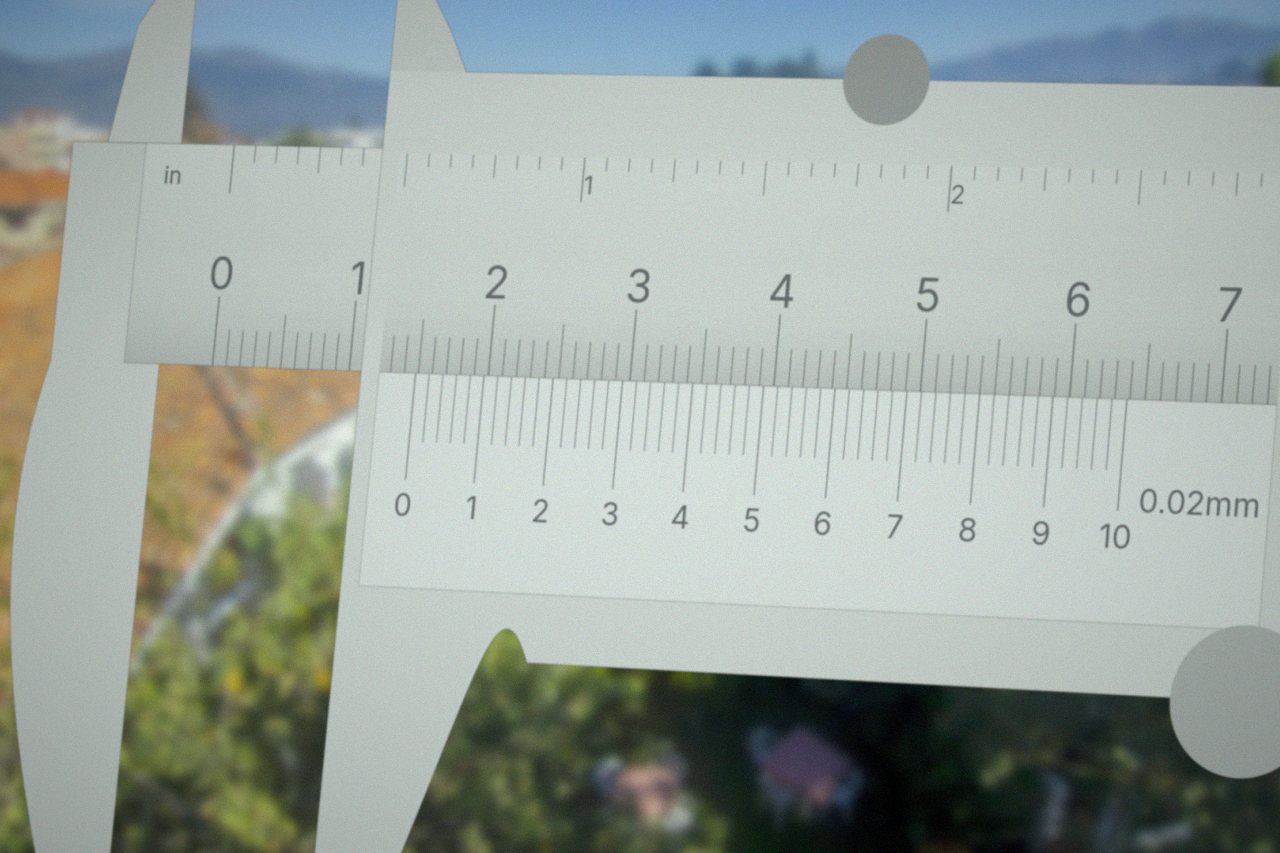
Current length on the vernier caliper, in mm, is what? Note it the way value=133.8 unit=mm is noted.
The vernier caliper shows value=14.8 unit=mm
